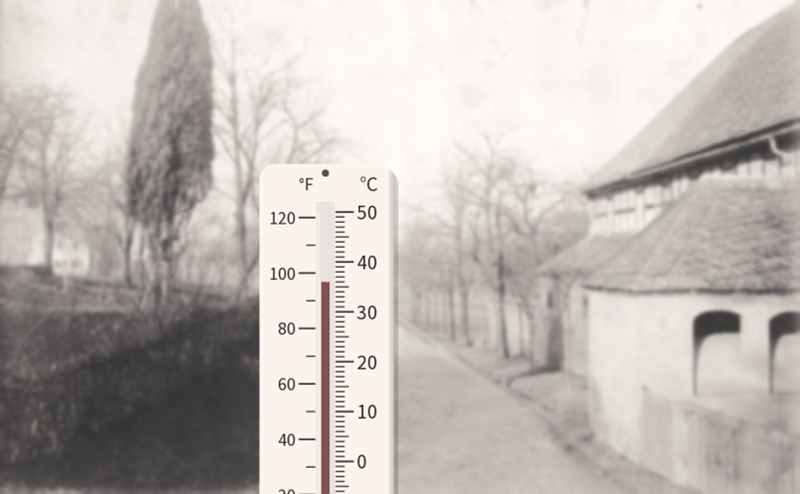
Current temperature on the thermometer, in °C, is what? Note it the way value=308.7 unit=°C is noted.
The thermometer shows value=36 unit=°C
